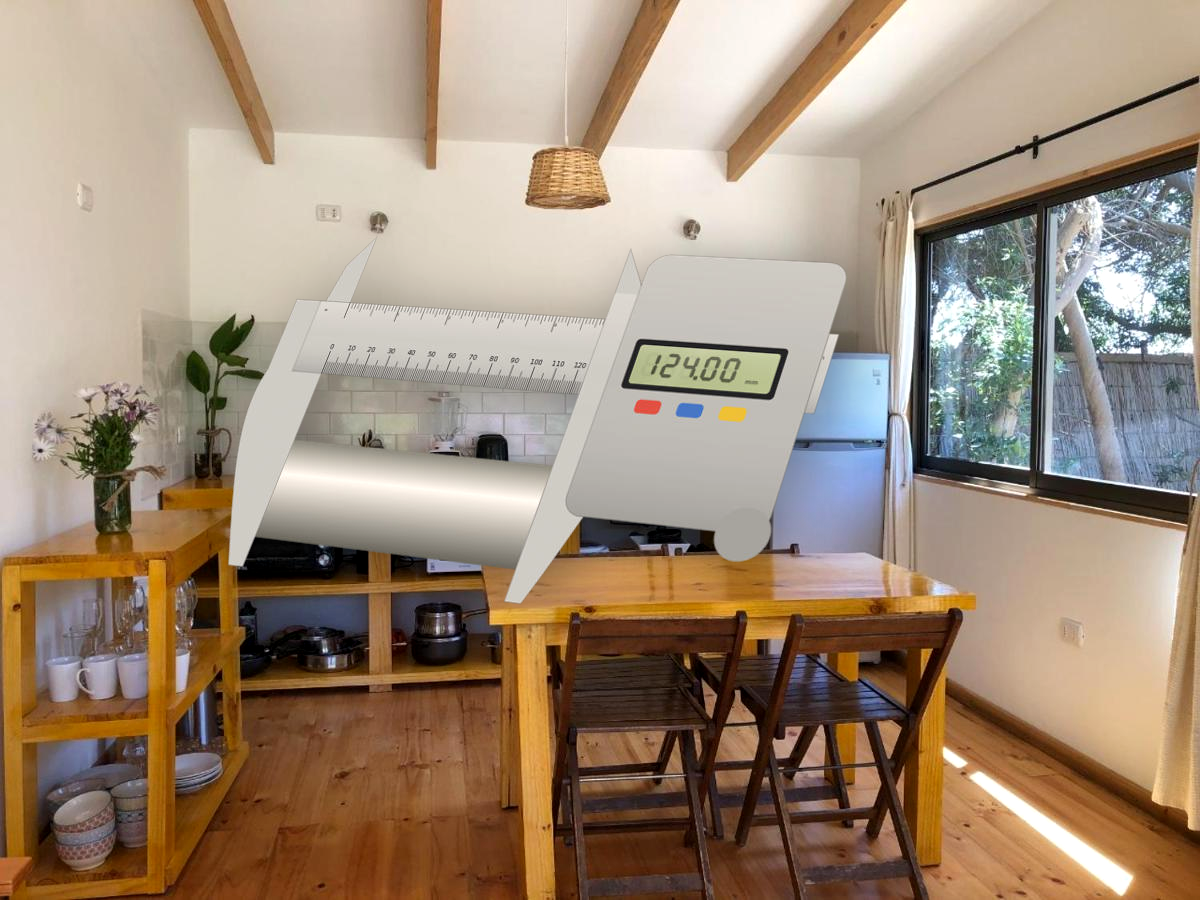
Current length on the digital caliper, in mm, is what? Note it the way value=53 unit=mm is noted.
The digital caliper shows value=124.00 unit=mm
